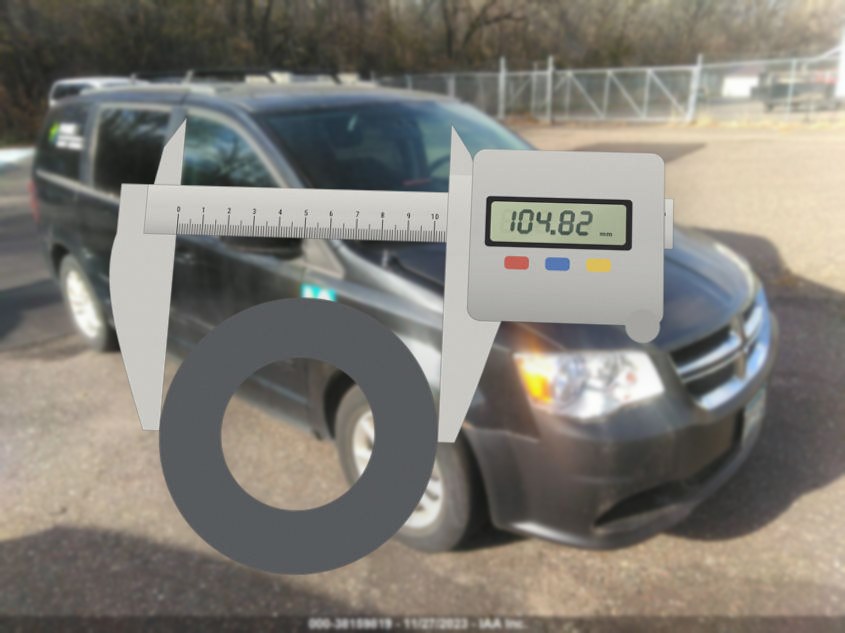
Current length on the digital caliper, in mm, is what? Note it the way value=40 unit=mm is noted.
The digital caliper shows value=104.82 unit=mm
